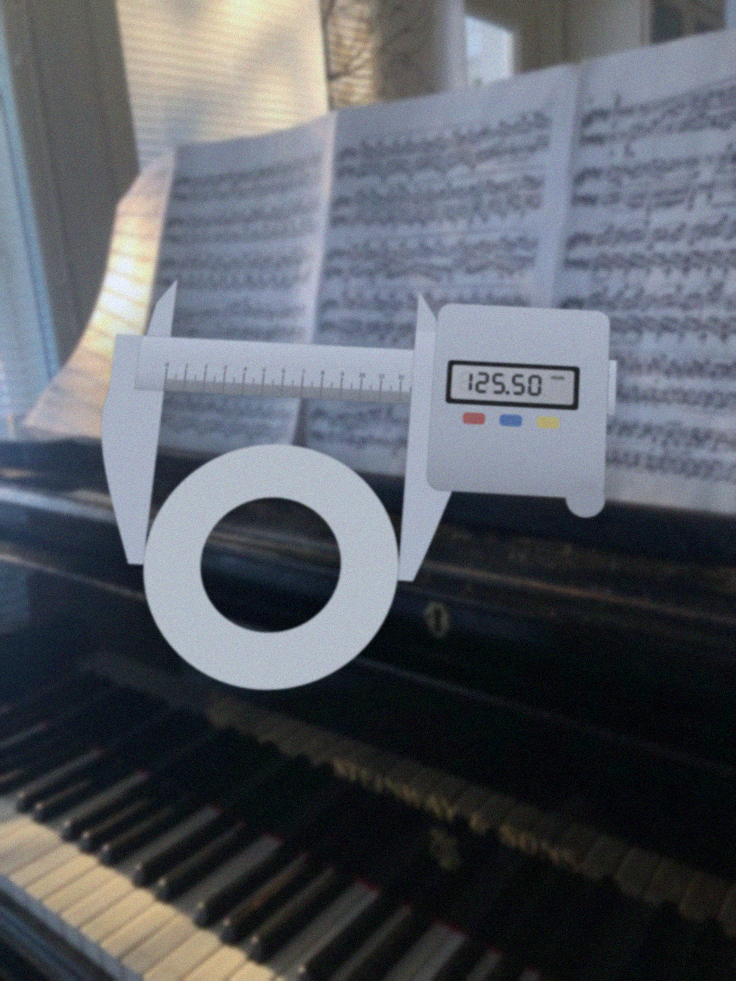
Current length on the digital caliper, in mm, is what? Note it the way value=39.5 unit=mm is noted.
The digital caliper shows value=125.50 unit=mm
